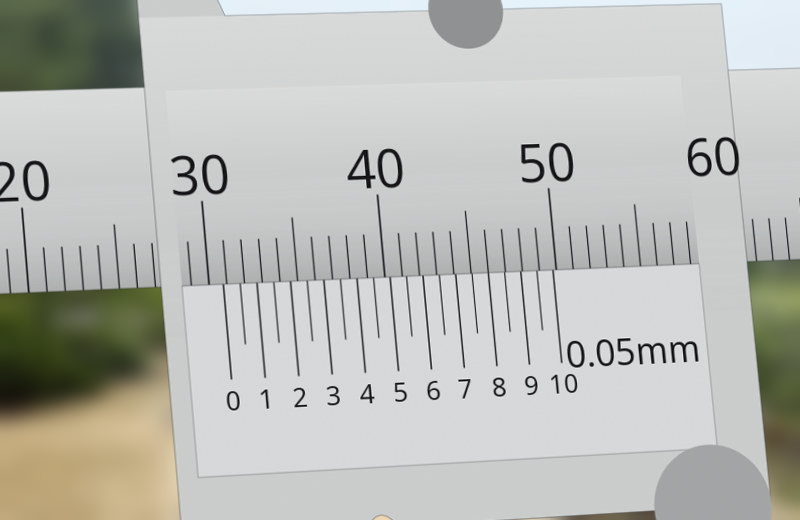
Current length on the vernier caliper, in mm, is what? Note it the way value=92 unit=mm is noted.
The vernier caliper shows value=30.8 unit=mm
